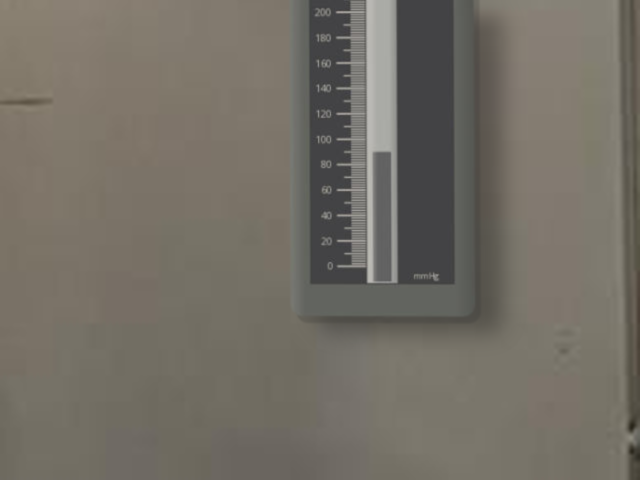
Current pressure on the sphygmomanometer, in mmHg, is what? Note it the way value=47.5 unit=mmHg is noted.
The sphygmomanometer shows value=90 unit=mmHg
